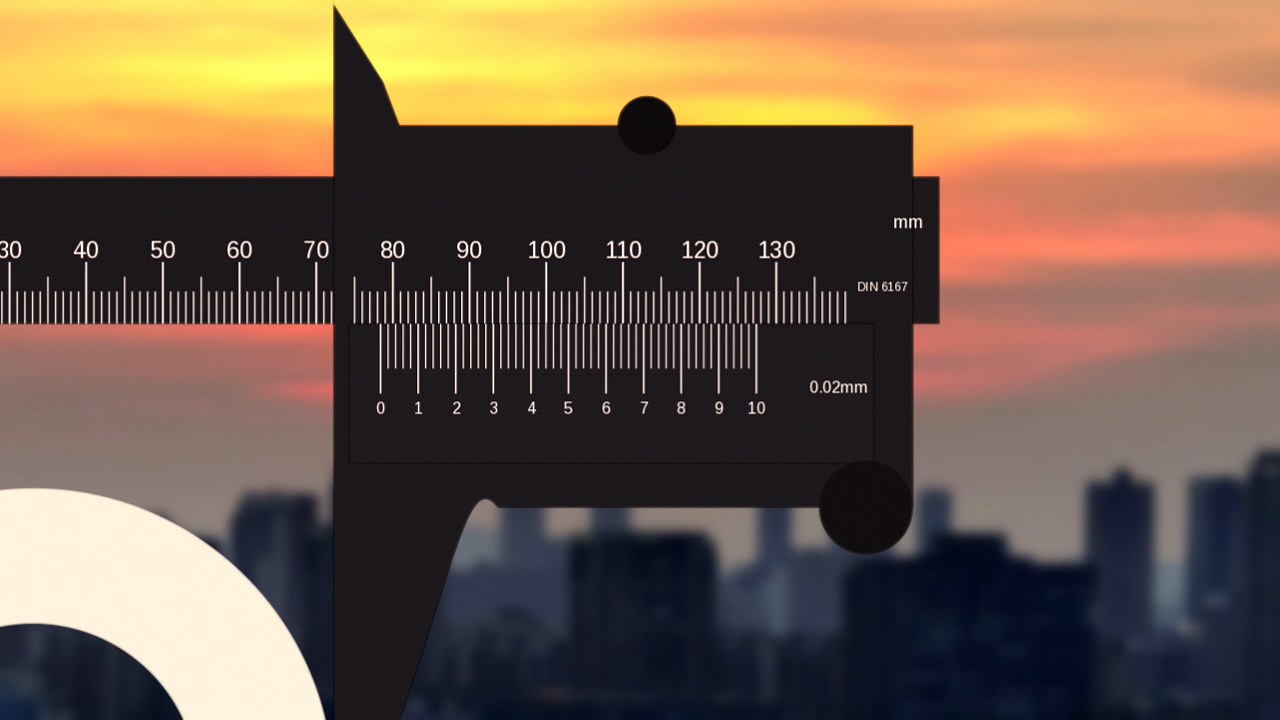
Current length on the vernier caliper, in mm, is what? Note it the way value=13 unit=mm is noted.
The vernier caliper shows value=78.4 unit=mm
